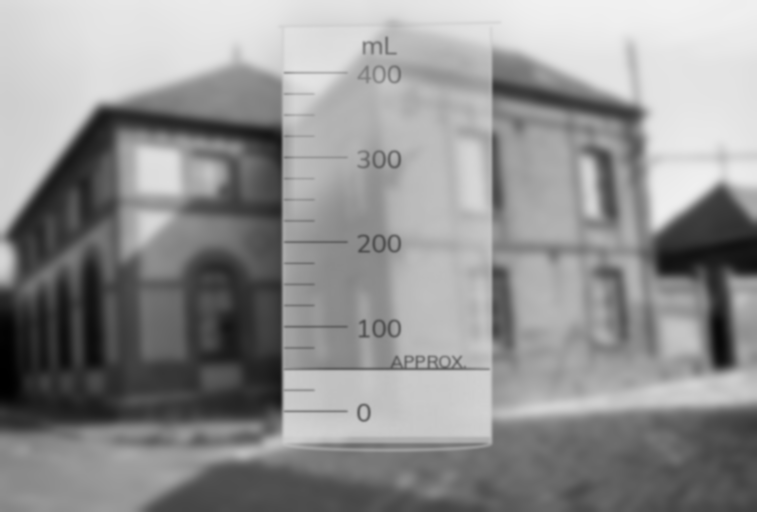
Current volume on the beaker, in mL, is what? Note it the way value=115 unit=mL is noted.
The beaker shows value=50 unit=mL
